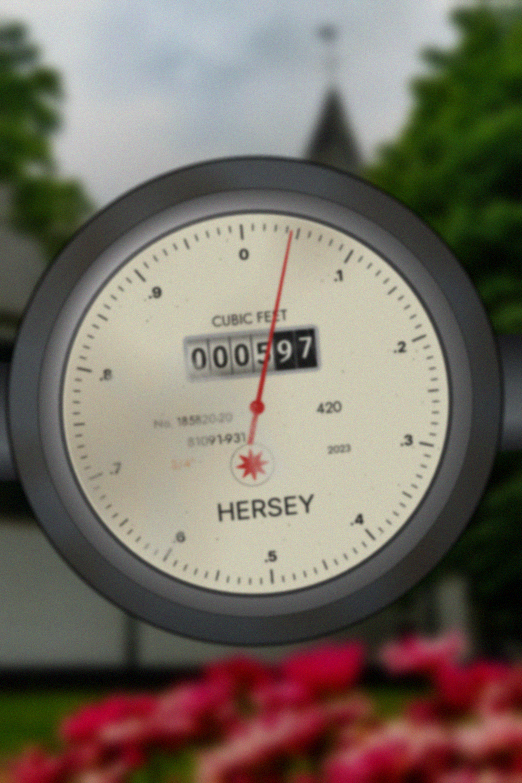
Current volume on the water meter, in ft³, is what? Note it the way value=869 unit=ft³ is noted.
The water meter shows value=597.04 unit=ft³
